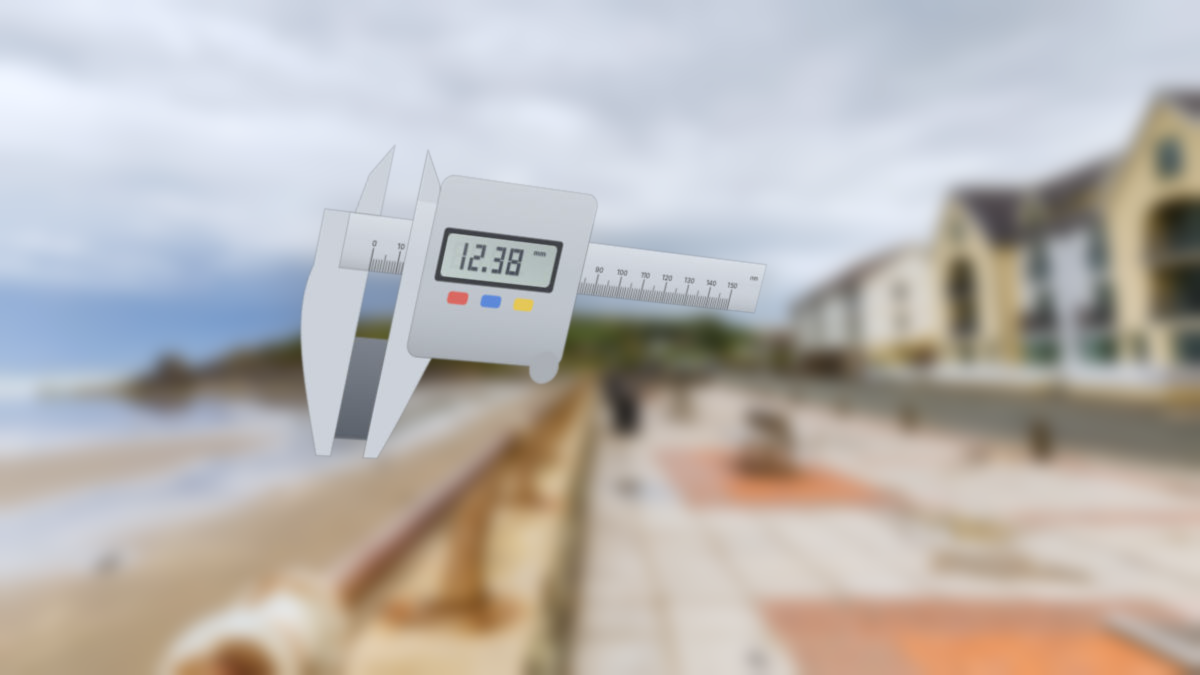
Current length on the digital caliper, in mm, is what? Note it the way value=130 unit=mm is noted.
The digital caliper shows value=12.38 unit=mm
